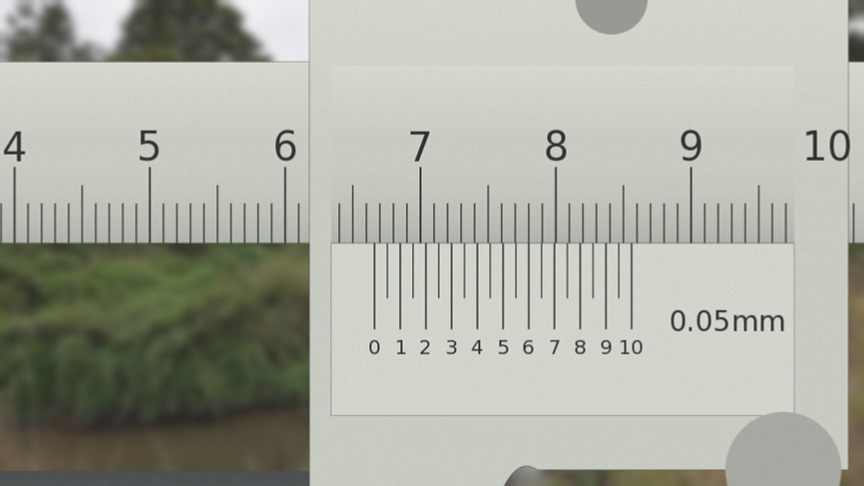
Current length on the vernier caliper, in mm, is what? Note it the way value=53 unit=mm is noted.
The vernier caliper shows value=66.6 unit=mm
